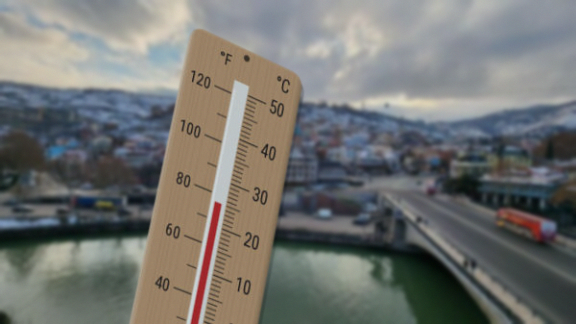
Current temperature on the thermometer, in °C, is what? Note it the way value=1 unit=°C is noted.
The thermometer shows value=25 unit=°C
